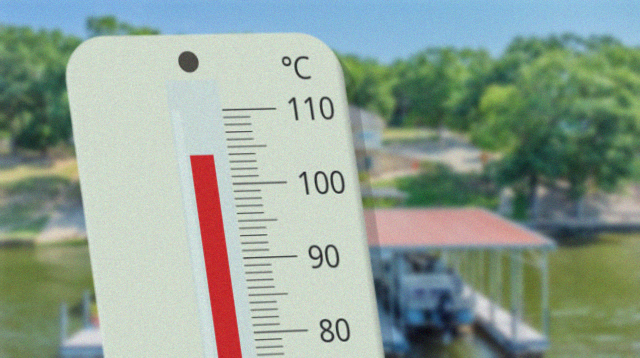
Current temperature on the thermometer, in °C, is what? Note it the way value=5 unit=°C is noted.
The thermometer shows value=104 unit=°C
